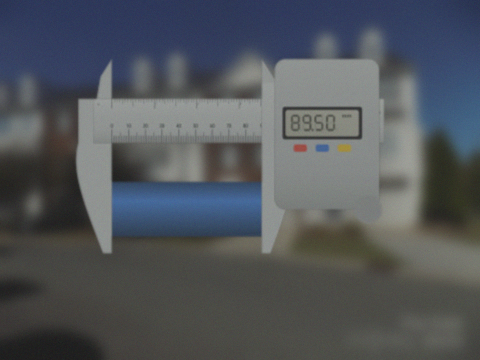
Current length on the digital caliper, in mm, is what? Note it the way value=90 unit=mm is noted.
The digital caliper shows value=89.50 unit=mm
